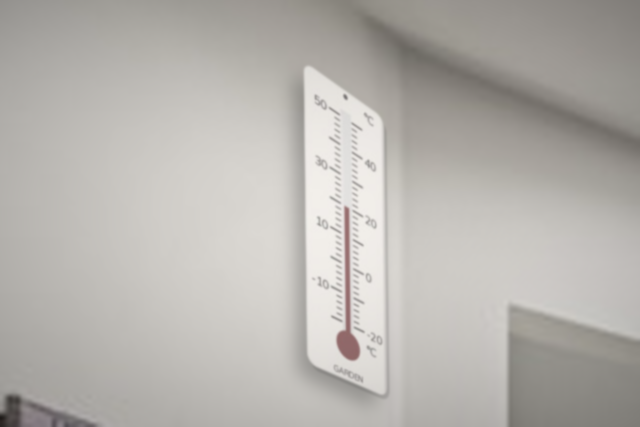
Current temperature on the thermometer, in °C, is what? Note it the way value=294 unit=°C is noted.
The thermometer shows value=20 unit=°C
